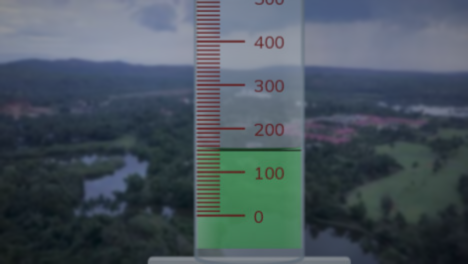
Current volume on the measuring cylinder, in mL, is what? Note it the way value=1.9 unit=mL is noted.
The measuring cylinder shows value=150 unit=mL
